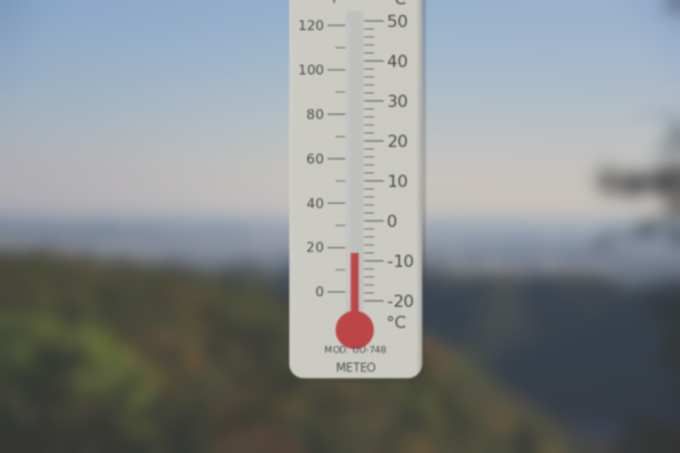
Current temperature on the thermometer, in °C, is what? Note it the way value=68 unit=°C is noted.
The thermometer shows value=-8 unit=°C
